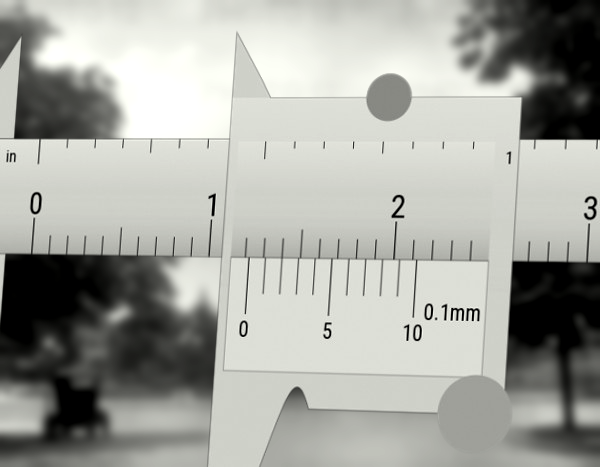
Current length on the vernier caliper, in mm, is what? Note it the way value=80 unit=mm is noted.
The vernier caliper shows value=12.2 unit=mm
